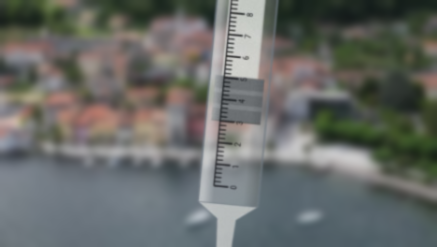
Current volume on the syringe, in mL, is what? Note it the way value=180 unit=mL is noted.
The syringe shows value=3 unit=mL
